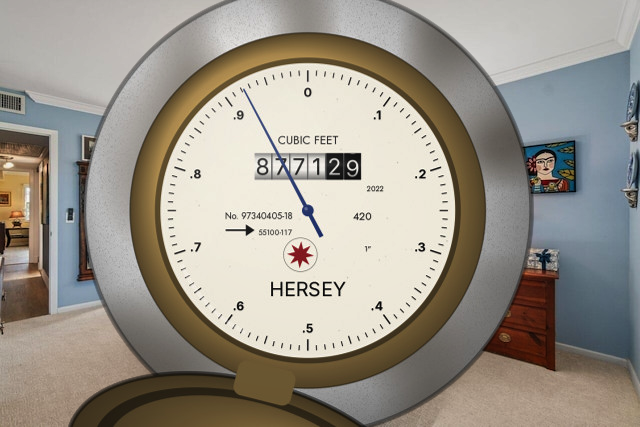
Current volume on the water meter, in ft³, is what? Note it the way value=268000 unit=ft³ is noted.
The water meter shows value=877128.92 unit=ft³
